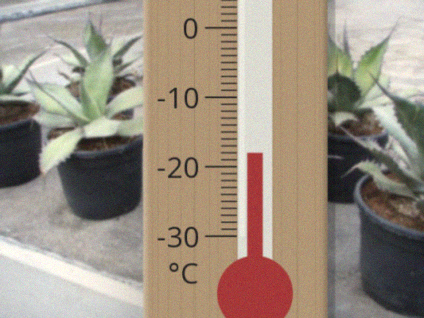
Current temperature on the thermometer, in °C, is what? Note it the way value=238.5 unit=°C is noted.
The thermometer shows value=-18 unit=°C
